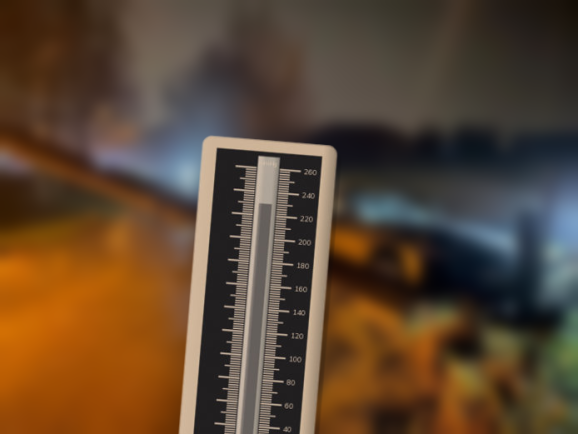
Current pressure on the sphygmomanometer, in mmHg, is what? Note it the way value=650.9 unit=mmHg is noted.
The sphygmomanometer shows value=230 unit=mmHg
